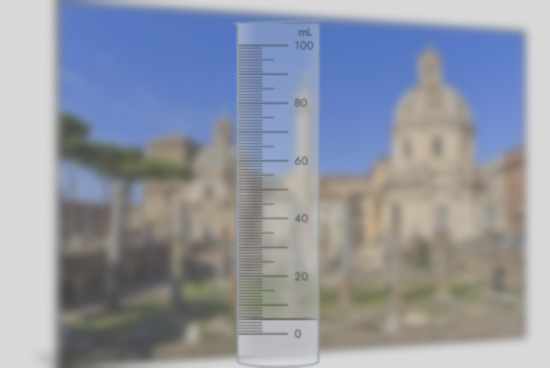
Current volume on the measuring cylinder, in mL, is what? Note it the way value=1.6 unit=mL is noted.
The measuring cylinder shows value=5 unit=mL
